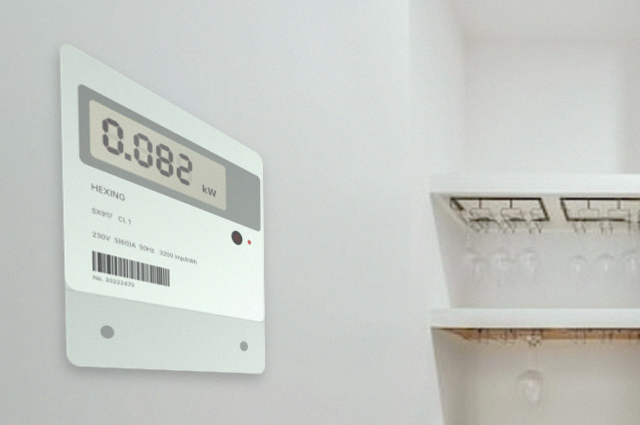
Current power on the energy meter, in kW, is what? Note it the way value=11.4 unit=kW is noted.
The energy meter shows value=0.082 unit=kW
